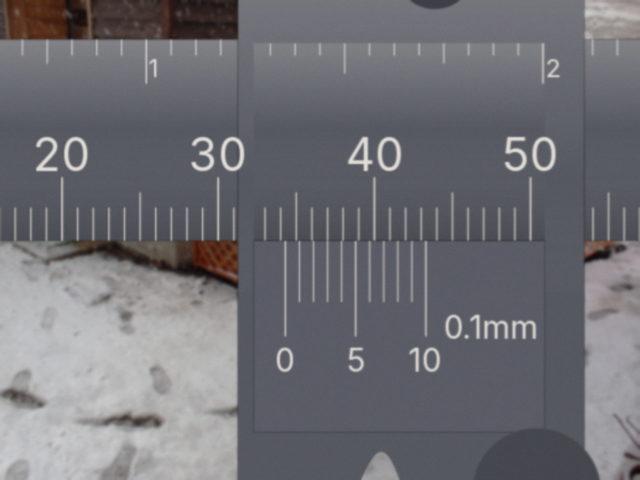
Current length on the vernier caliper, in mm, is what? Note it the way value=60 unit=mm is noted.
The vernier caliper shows value=34.3 unit=mm
